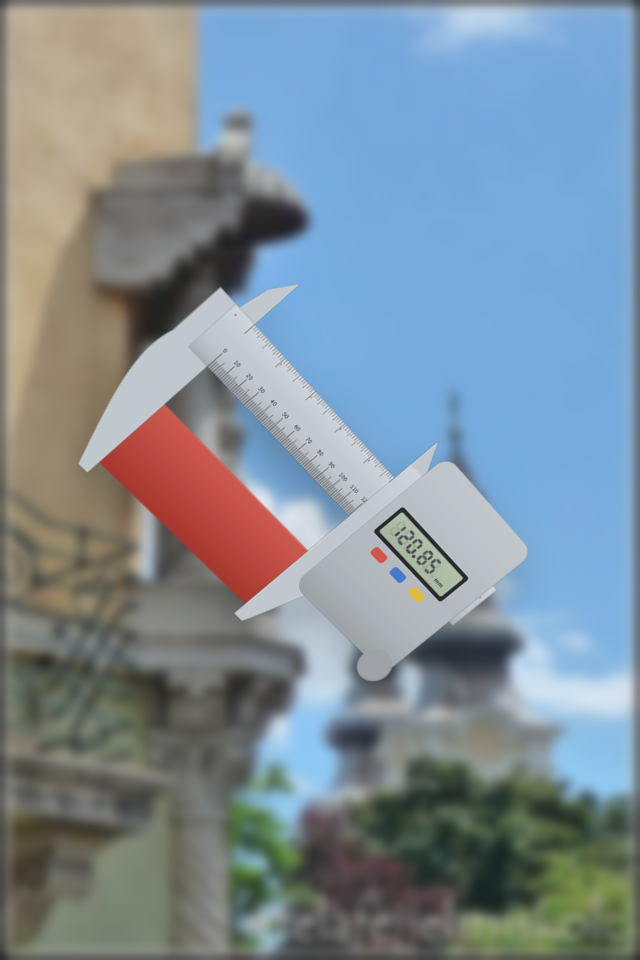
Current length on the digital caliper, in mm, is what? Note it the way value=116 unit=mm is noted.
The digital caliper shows value=120.85 unit=mm
